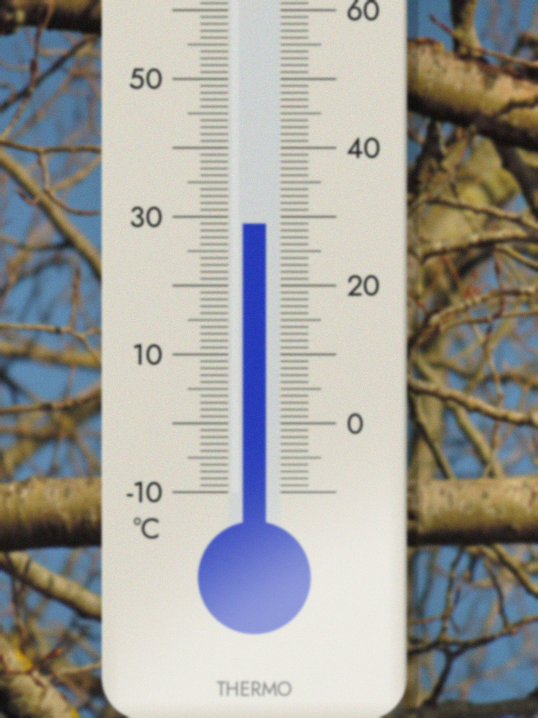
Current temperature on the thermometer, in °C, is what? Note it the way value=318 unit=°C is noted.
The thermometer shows value=29 unit=°C
